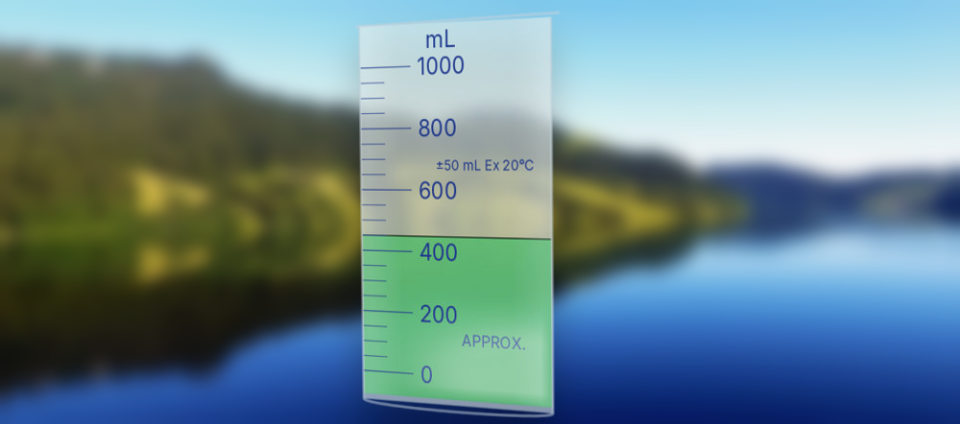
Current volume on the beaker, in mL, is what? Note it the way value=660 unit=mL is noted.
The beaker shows value=450 unit=mL
